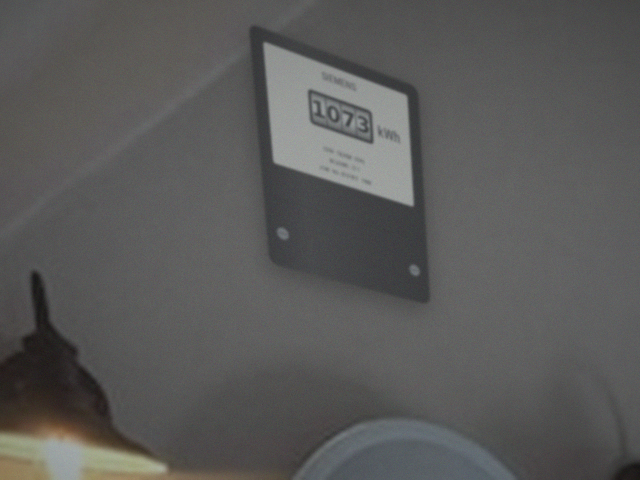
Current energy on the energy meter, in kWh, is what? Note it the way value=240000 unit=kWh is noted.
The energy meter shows value=1073 unit=kWh
